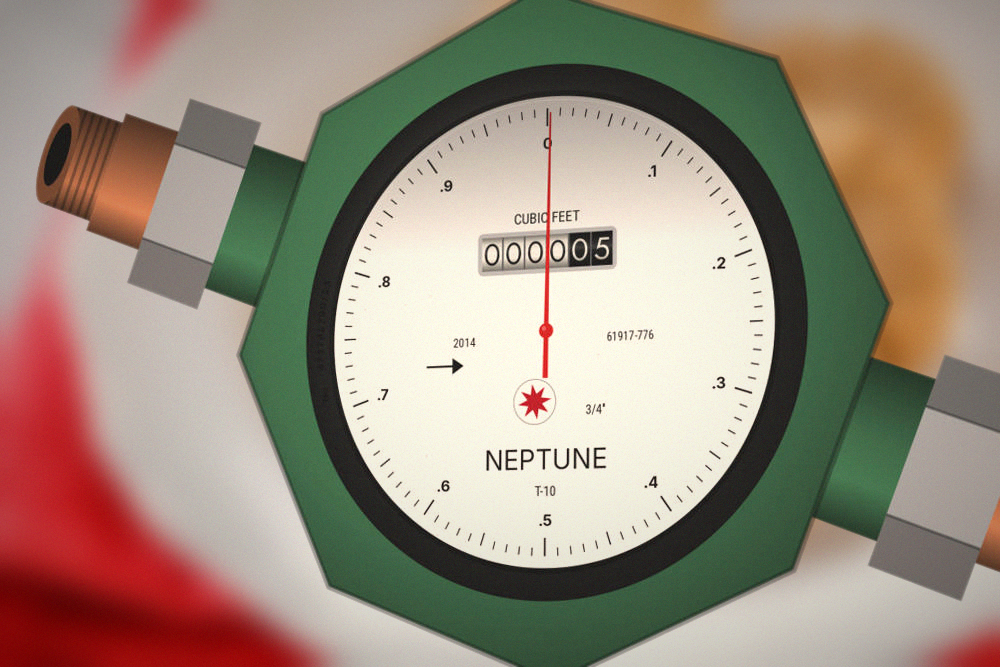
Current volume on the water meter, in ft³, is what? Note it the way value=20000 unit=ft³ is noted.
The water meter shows value=5.00 unit=ft³
